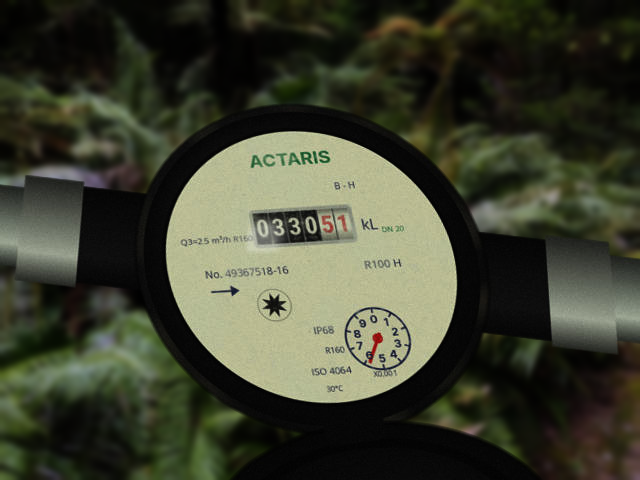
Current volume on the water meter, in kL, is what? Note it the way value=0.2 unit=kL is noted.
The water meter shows value=330.515 unit=kL
